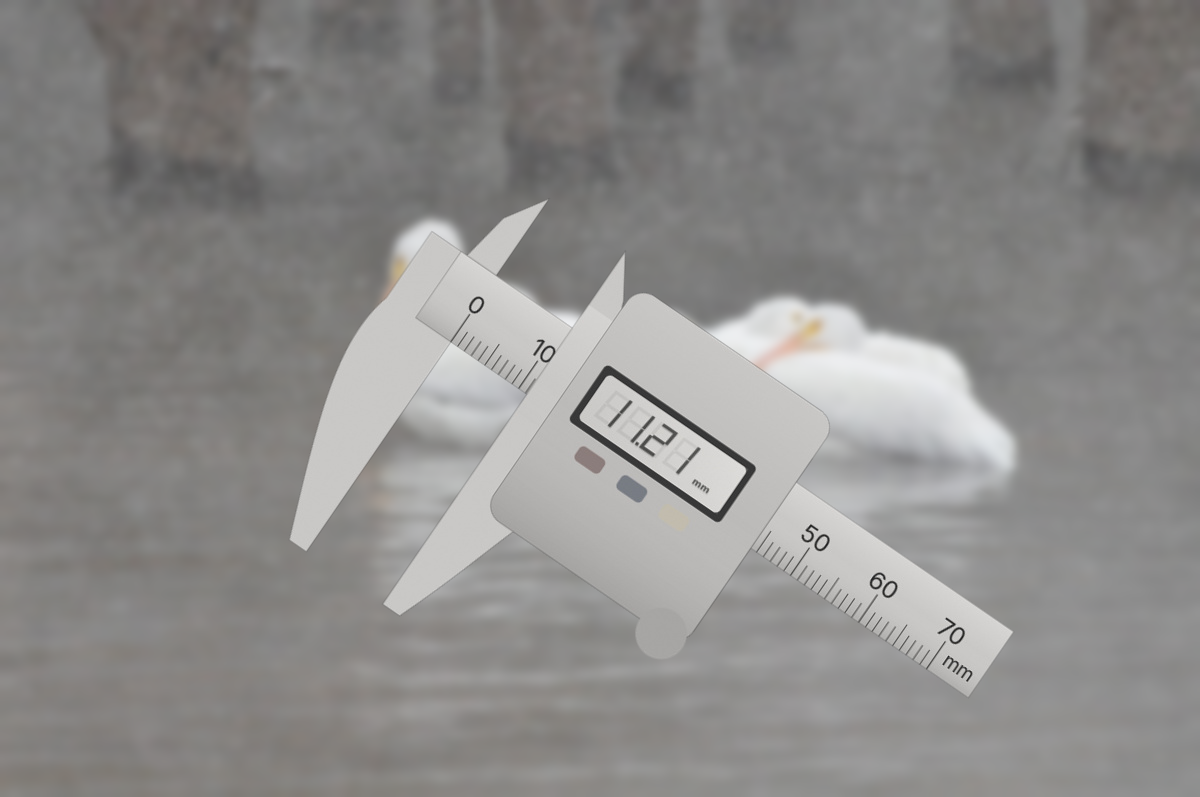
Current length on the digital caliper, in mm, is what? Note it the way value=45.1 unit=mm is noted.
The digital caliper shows value=11.21 unit=mm
